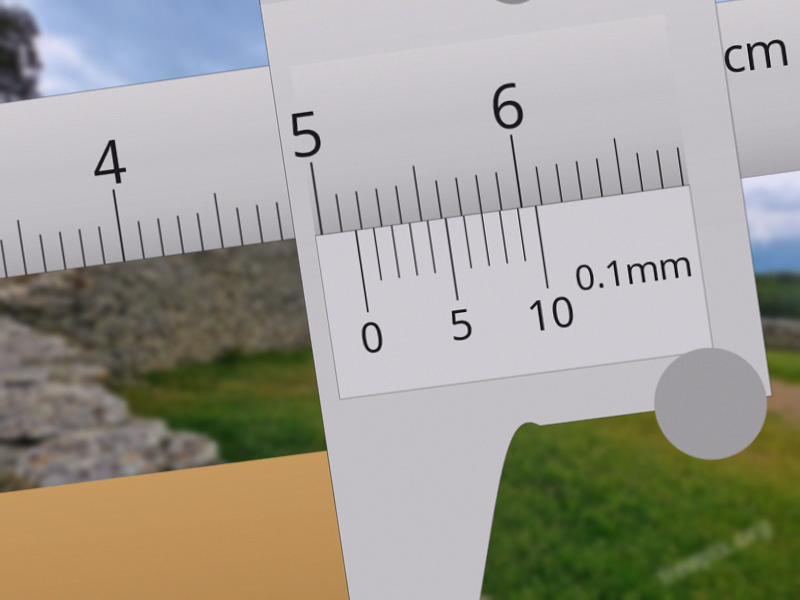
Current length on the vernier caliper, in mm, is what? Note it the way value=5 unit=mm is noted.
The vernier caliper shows value=51.7 unit=mm
